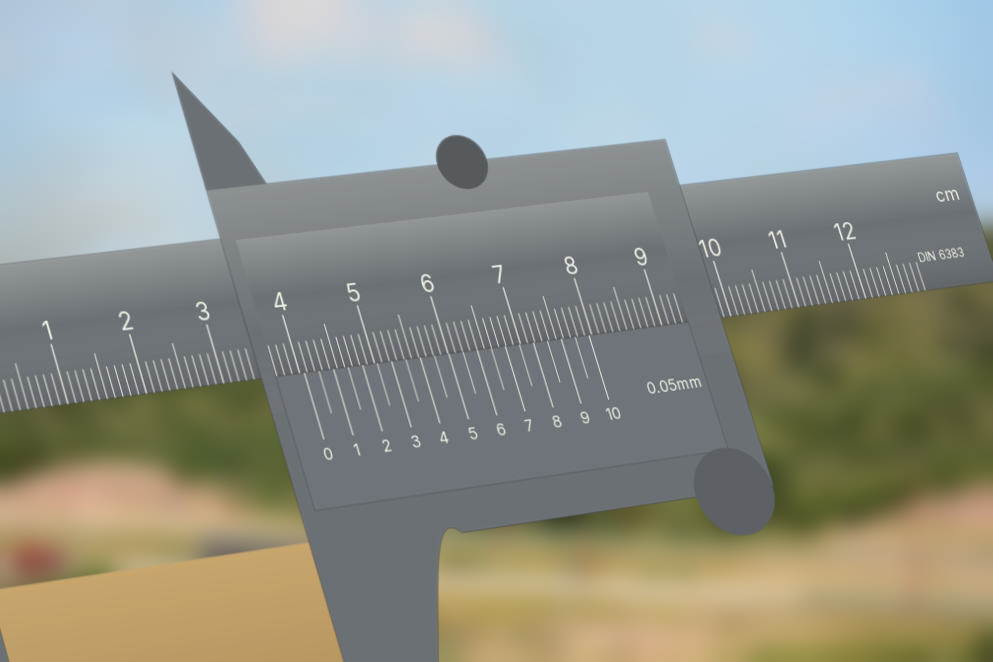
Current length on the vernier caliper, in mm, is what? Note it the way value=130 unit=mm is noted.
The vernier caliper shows value=40.6 unit=mm
